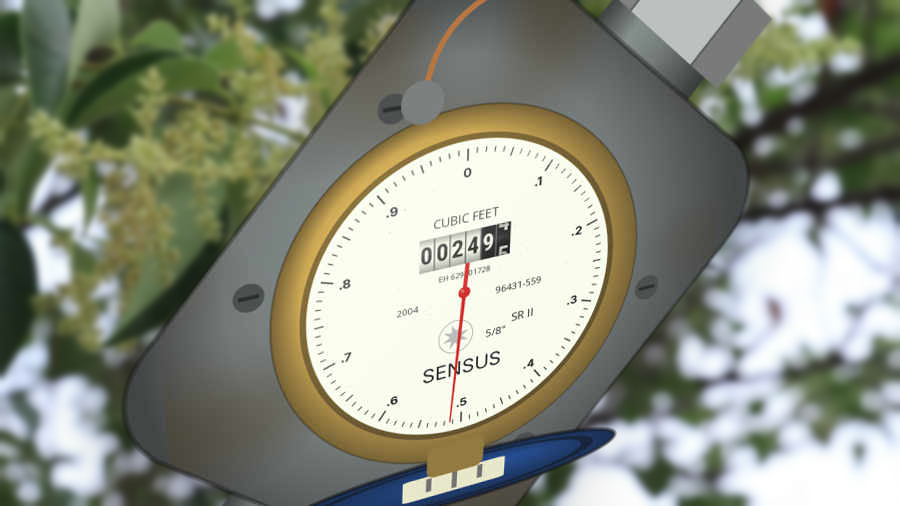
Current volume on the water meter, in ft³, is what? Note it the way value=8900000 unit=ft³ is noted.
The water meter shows value=2494.51 unit=ft³
